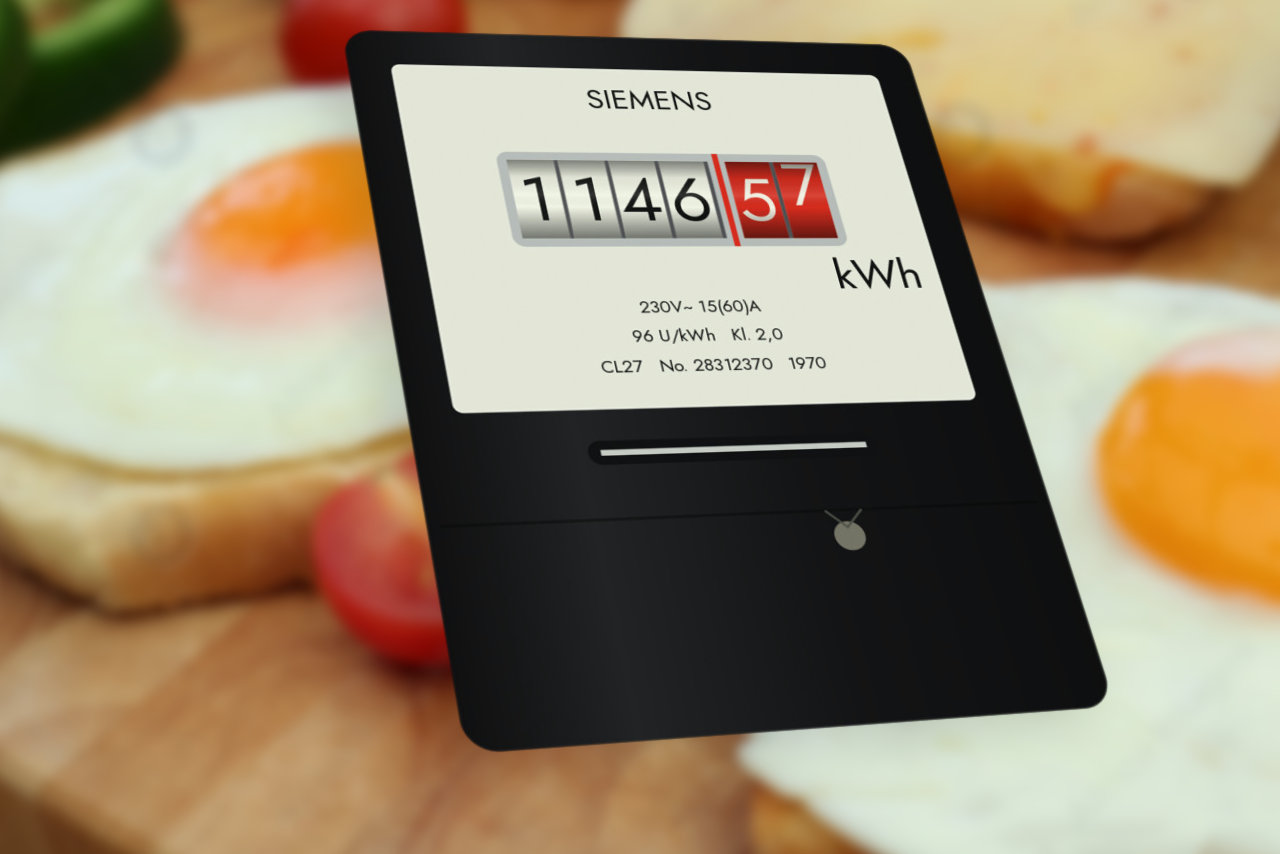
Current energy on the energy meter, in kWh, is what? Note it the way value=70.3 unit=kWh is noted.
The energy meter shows value=1146.57 unit=kWh
